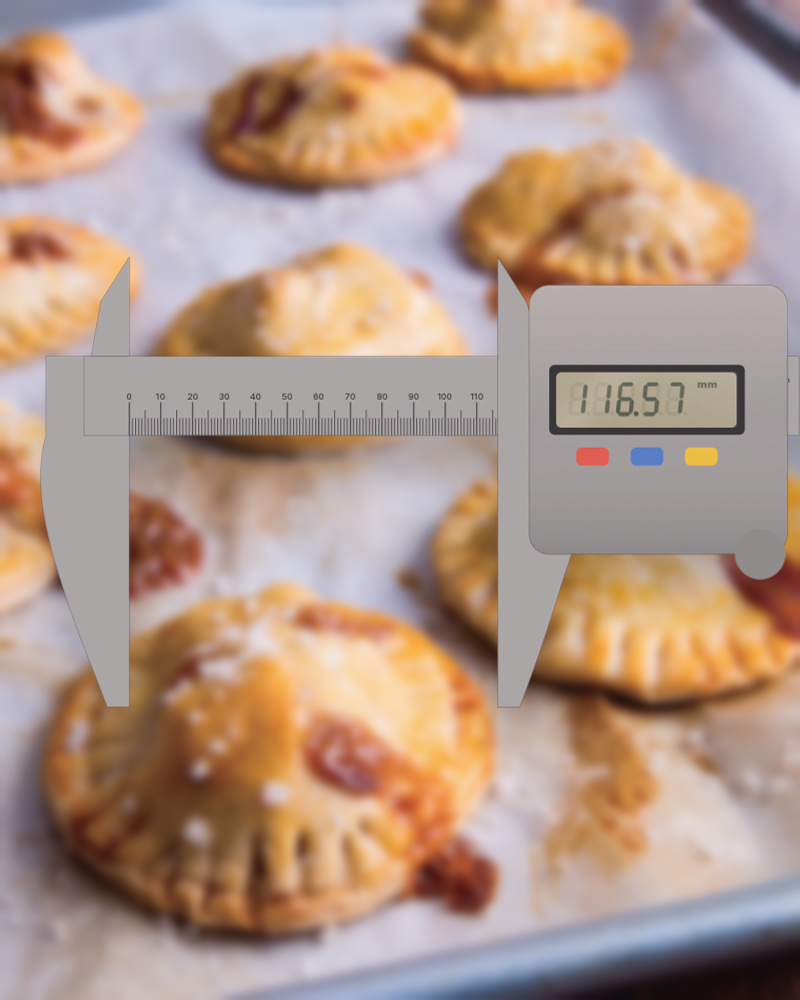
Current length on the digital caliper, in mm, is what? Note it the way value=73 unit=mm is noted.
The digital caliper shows value=116.57 unit=mm
